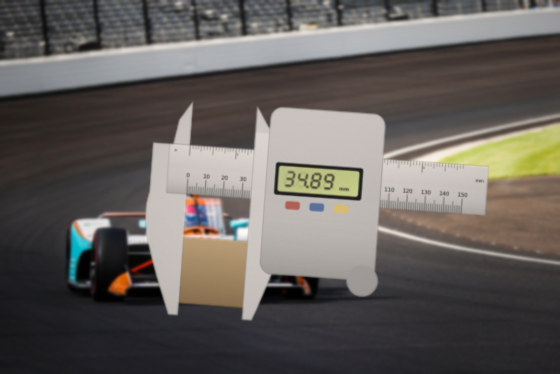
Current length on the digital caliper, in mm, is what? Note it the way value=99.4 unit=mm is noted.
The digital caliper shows value=34.89 unit=mm
